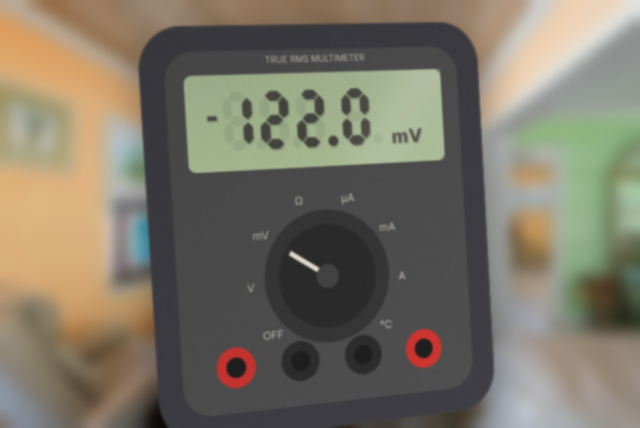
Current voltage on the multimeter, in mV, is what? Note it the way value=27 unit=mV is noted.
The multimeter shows value=-122.0 unit=mV
